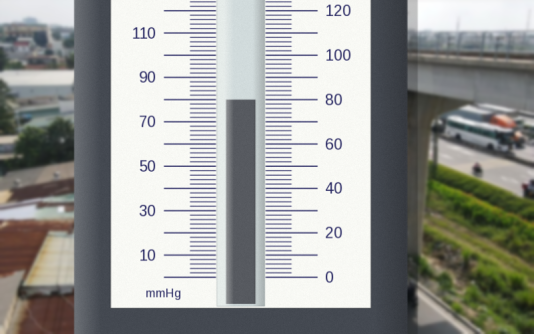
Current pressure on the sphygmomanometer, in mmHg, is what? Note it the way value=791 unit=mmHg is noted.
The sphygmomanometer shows value=80 unit=mmHg
